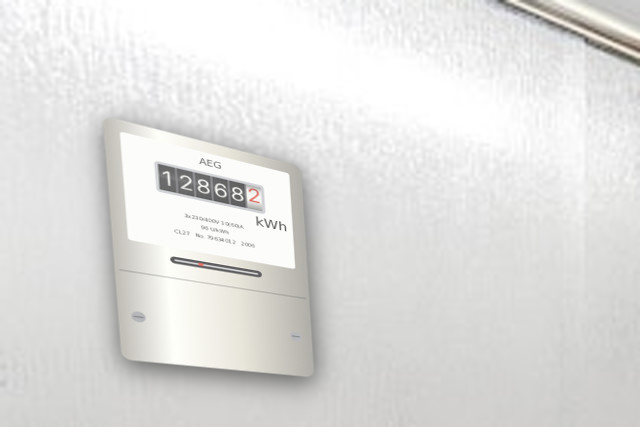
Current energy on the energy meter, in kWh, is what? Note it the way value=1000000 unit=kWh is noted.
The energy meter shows value=12868.2 unit=kWh
